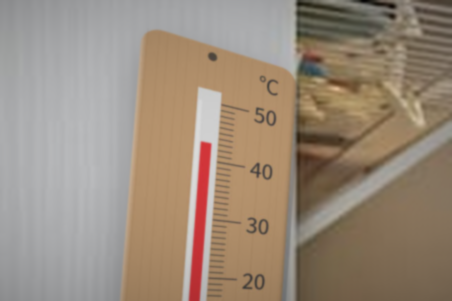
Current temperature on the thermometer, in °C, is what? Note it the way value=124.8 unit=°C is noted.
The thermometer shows value=43 unit=°C
